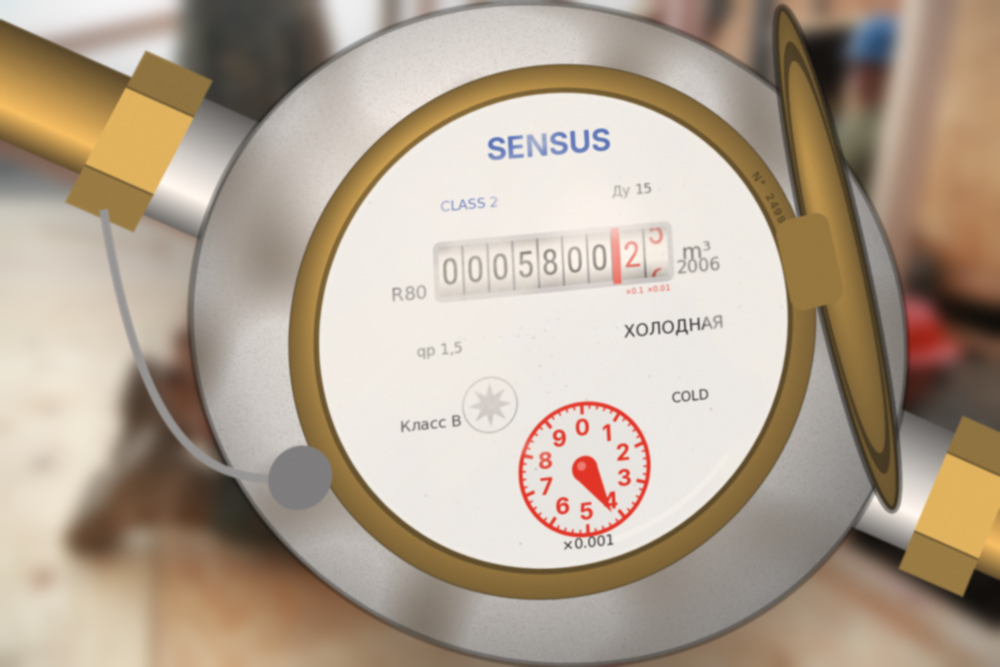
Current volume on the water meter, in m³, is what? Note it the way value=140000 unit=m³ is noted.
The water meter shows value=5800.254 unit=m³
